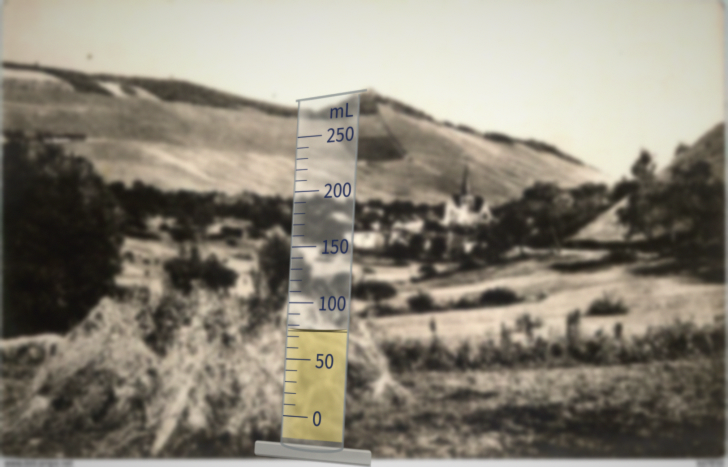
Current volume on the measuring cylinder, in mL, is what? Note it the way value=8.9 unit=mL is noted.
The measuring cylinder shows value=75 unit=mL
